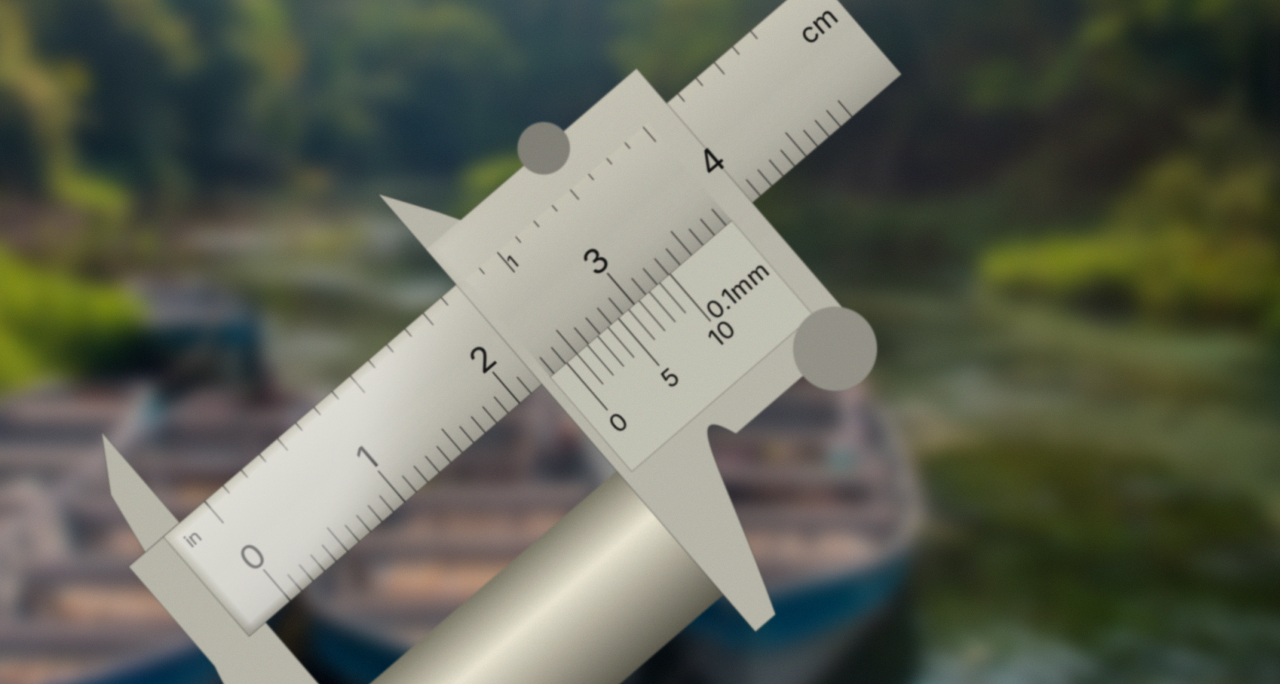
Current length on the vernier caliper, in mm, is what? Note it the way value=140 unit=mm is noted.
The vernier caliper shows value=24.1 unit=mm
